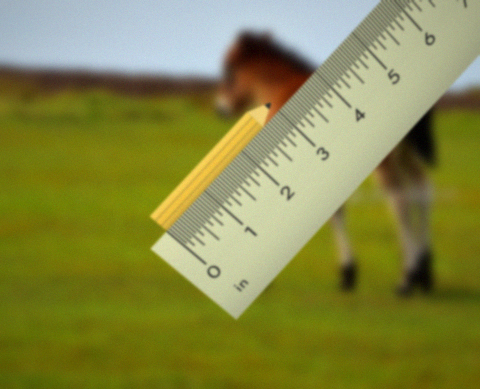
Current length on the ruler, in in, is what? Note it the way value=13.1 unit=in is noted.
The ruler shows value=3 unit=in
